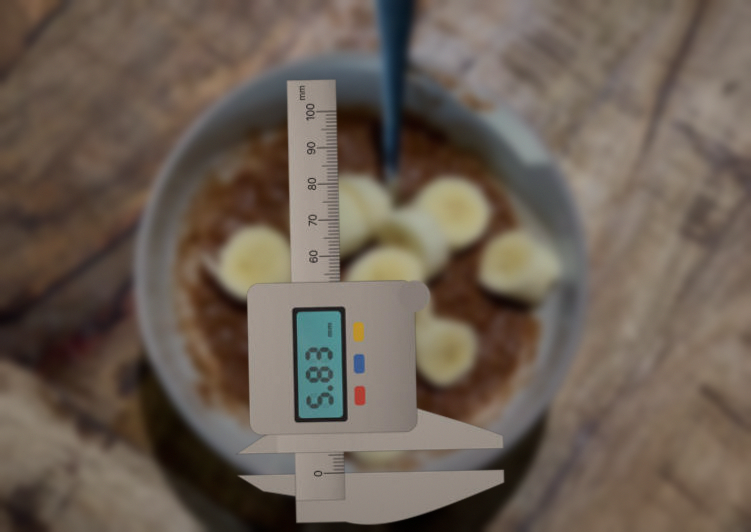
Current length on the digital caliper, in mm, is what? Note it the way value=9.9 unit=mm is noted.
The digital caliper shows value=5.83 unit=mm
